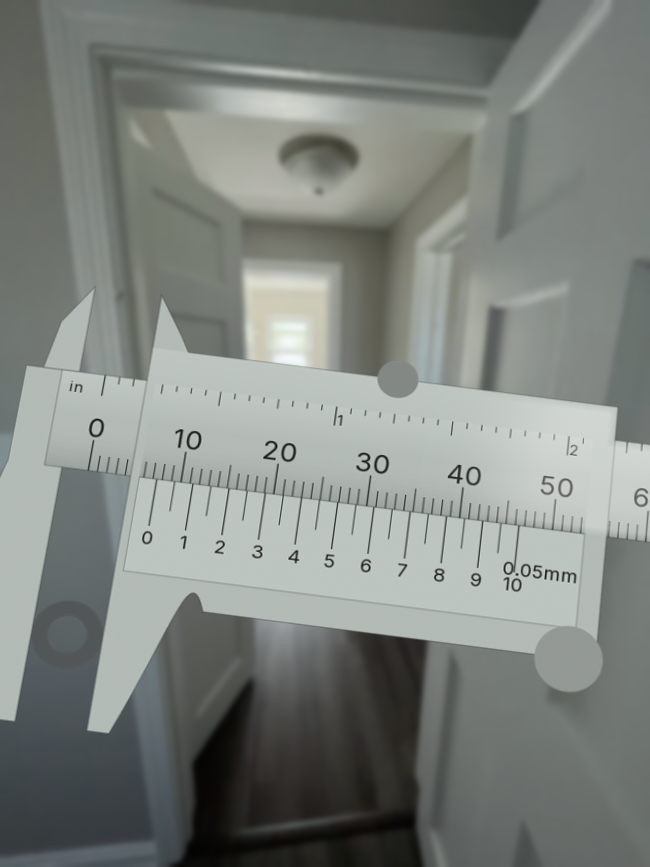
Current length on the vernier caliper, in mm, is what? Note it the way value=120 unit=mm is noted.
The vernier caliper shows value=7.4 unit=mm
